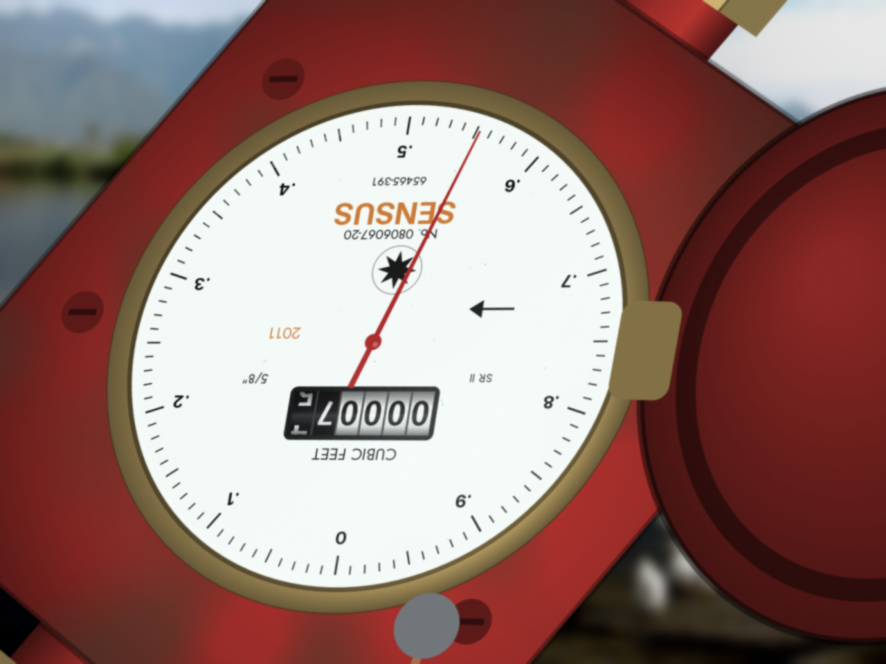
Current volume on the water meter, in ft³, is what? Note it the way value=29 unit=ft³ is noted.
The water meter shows value=74.55 unit=ft³
